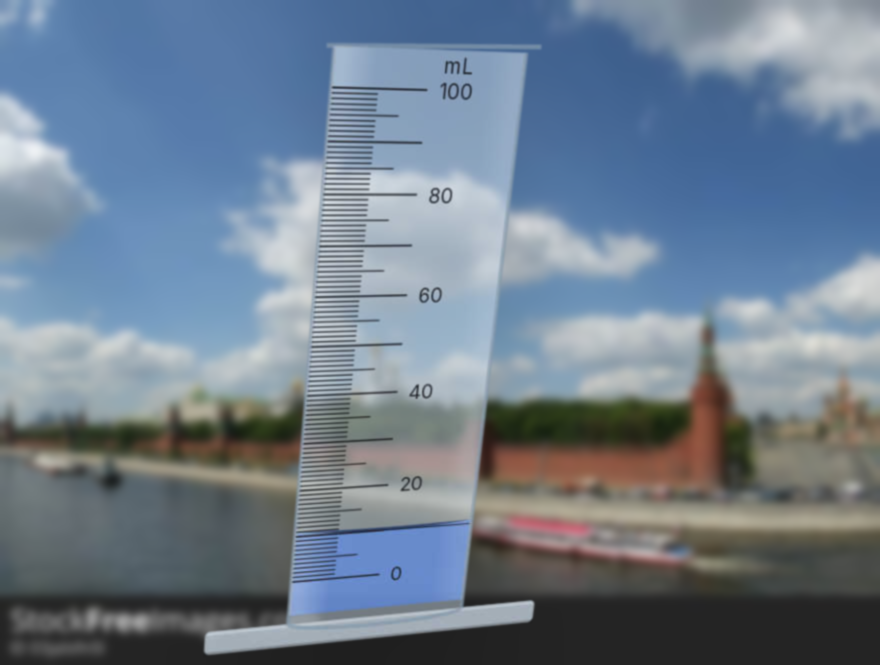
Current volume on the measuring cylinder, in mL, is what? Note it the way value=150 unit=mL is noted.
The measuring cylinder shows value=10 unit=mL
